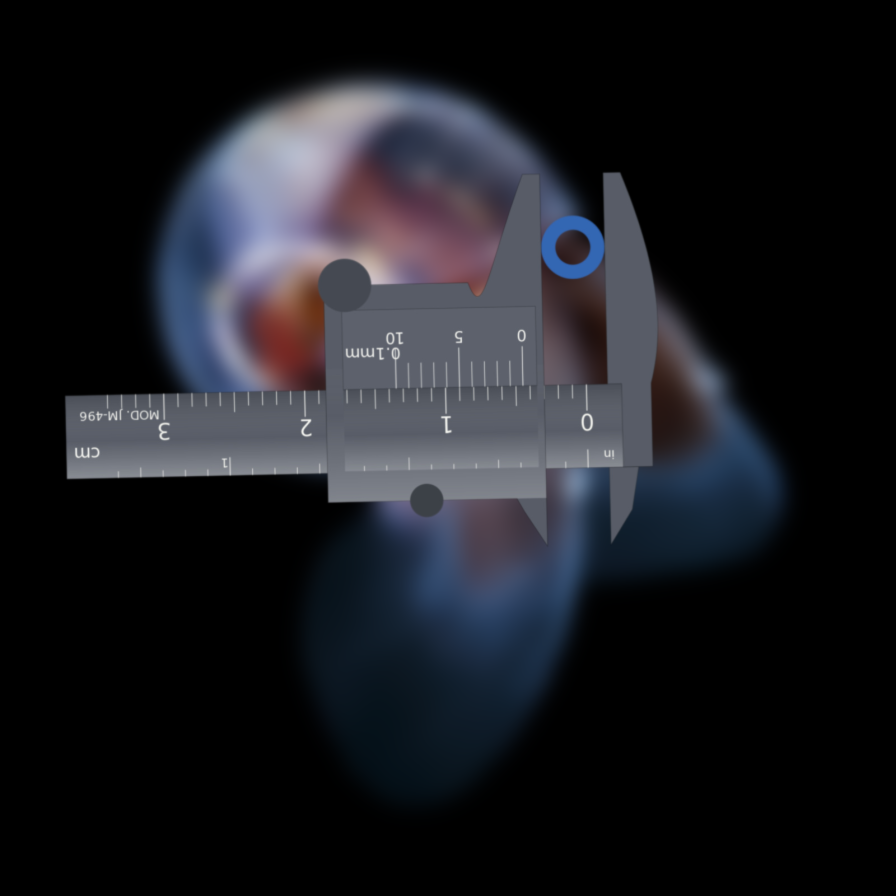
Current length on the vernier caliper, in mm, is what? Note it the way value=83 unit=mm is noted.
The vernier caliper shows value=4.5 unit=mm
